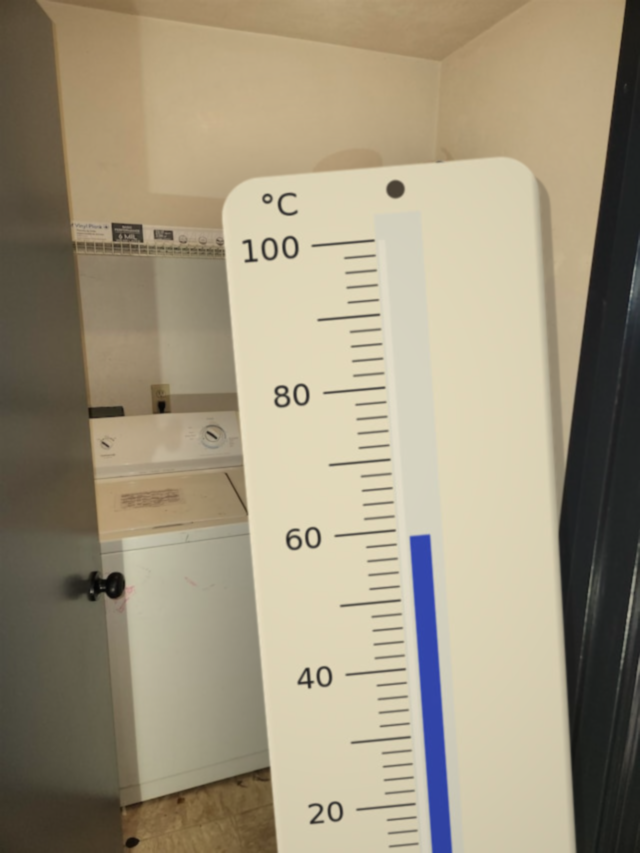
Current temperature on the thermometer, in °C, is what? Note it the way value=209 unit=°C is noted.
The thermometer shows value=59 unit=°C
